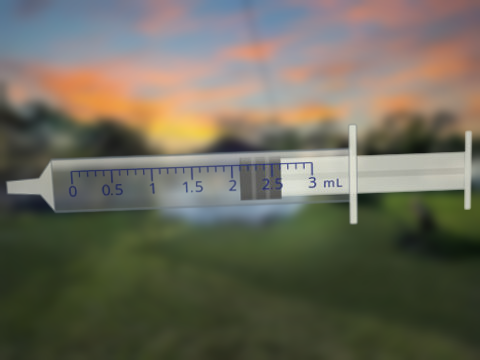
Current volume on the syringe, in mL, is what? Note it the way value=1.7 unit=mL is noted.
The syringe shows value=2.1 unit=mL
